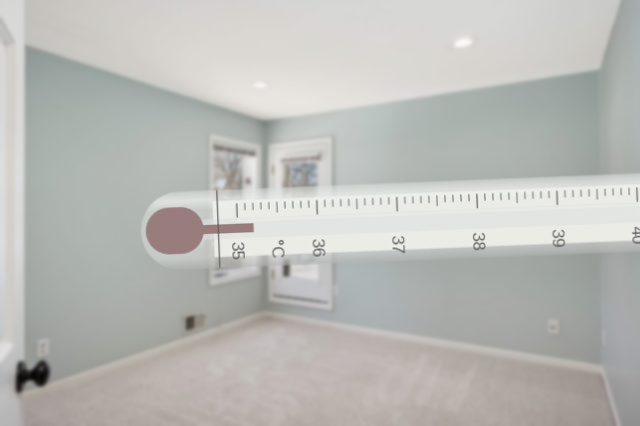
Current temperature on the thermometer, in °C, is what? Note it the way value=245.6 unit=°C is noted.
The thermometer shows value=35.2 unit=°C
